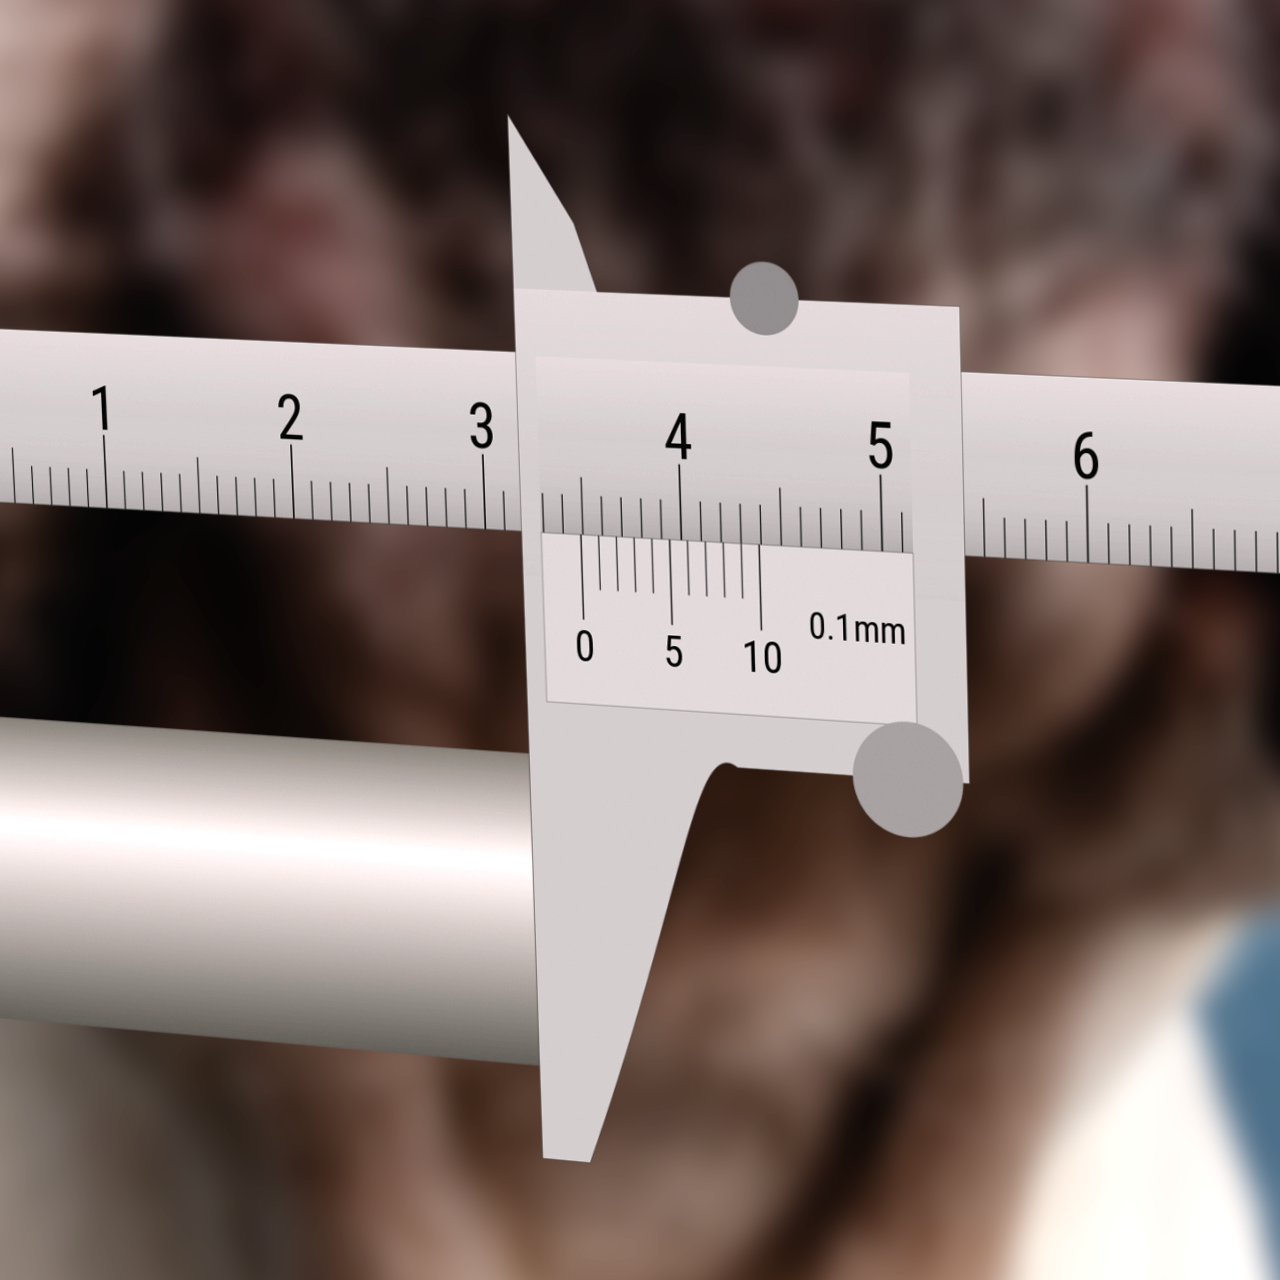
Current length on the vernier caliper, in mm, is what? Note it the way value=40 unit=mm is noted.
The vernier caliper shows value=34.9 unit=mm
